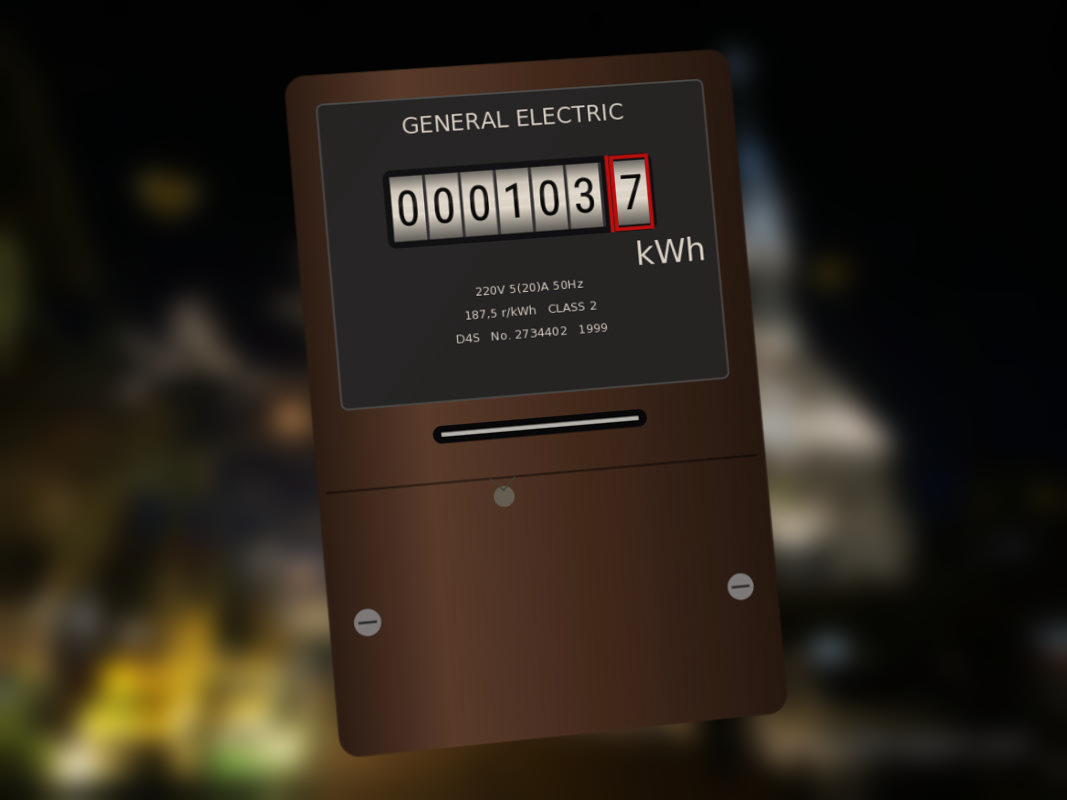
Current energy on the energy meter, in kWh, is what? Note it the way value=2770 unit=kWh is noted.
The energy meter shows value=103.7 unit=kWh
